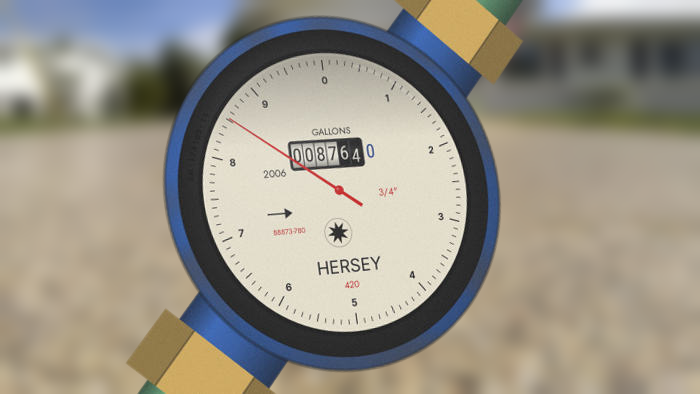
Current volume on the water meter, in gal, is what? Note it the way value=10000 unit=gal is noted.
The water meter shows value=87638.5 unit=gal
